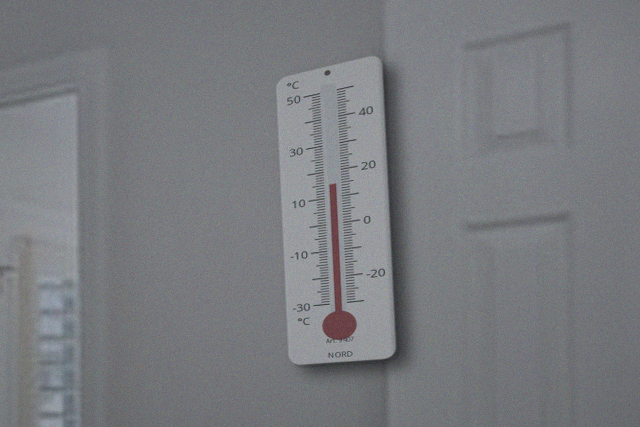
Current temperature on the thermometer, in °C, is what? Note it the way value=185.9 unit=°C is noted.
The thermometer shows value=15 unit=°C
